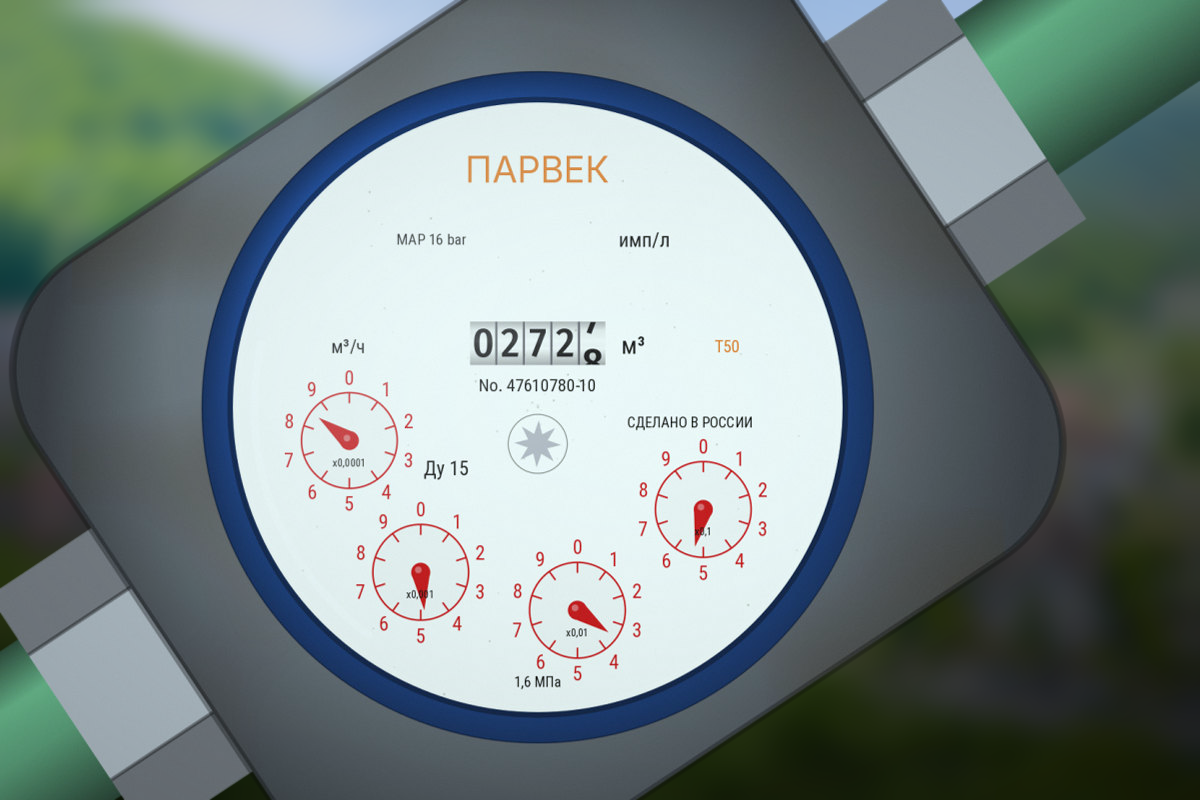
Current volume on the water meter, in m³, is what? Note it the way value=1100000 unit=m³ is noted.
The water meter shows value=2727.5348 unit=m³
